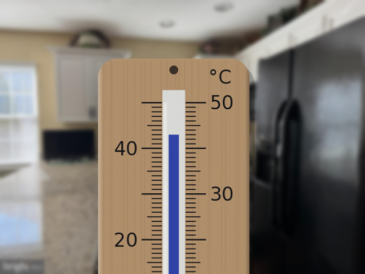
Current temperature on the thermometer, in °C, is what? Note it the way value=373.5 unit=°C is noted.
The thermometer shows value=43 unit=°C
